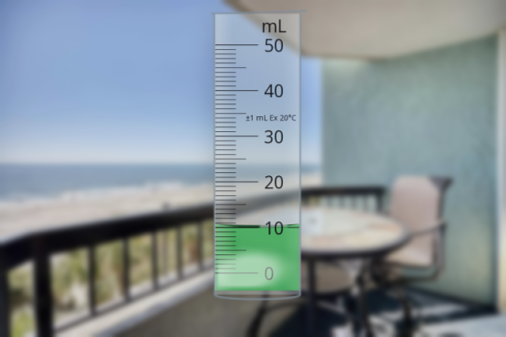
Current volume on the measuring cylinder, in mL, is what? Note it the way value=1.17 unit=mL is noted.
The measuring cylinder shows value=10 unit=mL
